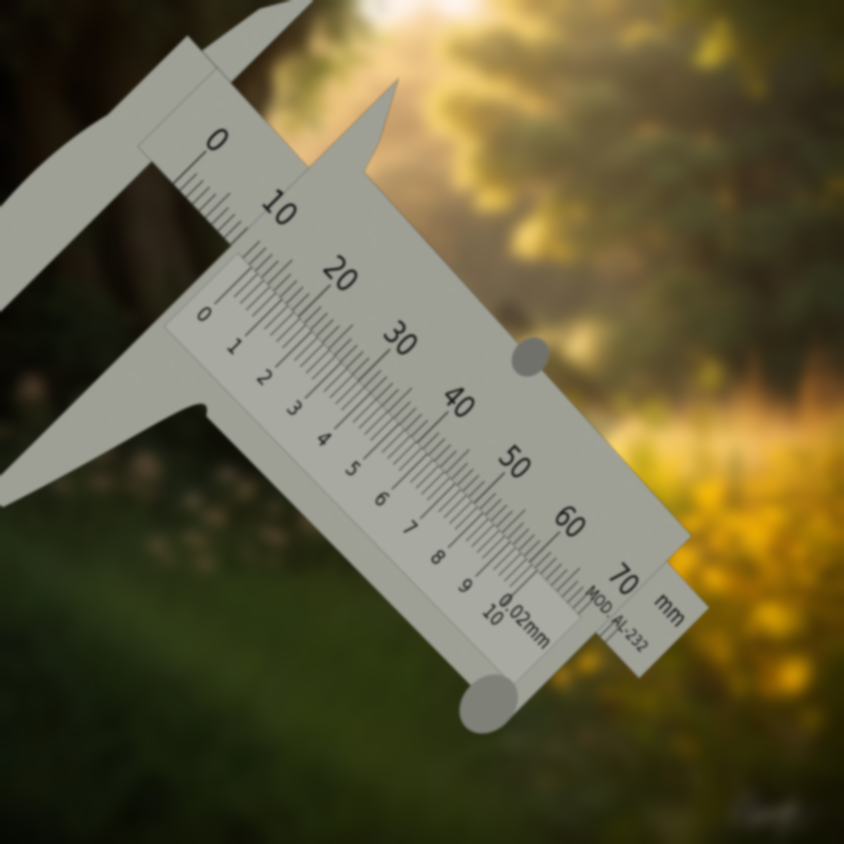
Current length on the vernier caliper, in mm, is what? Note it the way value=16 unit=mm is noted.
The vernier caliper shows value=12.4 unit=mm
